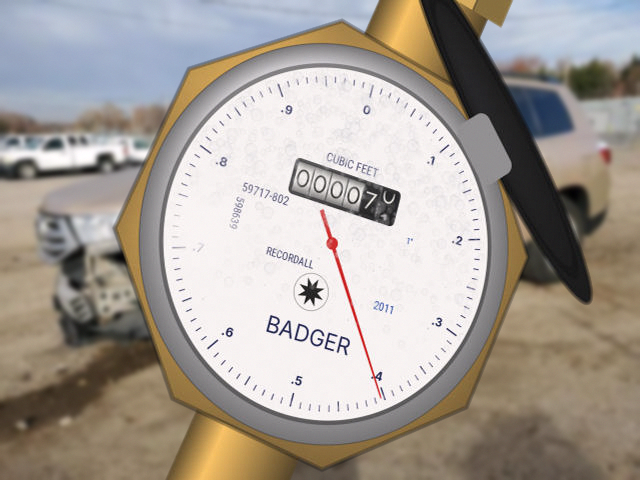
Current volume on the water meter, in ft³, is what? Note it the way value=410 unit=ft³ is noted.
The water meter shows value=70.40 unit=ft³
